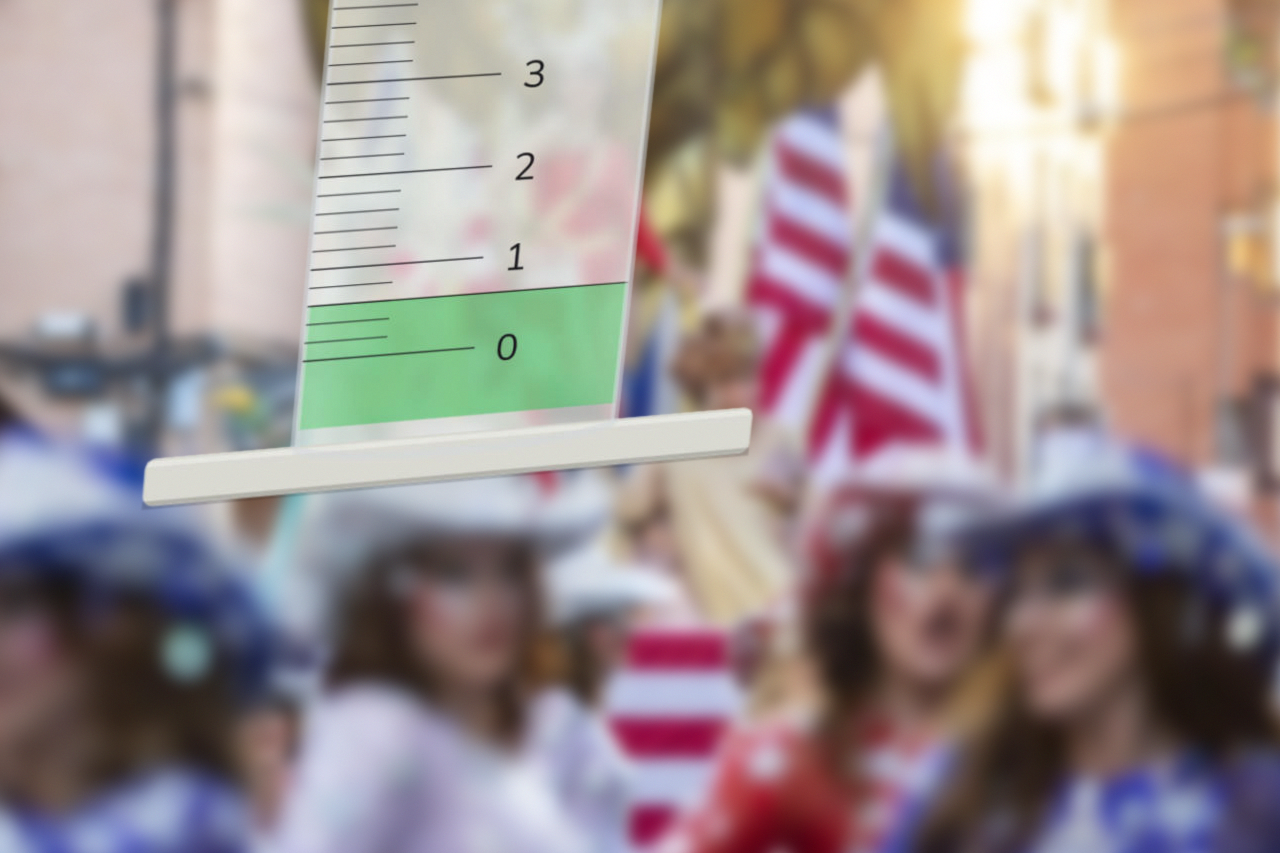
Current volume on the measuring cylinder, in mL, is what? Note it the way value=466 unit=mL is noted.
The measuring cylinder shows value=0.6 unit=mL
